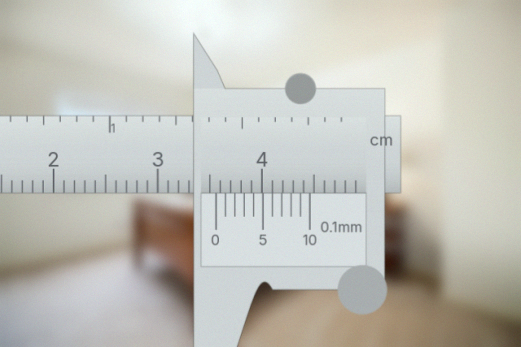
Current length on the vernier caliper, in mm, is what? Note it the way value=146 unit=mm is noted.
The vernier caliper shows value=35.6 unit=mm
